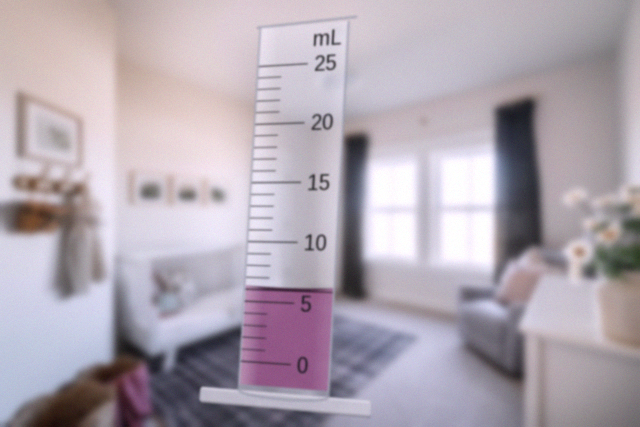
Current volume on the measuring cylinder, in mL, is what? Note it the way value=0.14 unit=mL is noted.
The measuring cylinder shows value=6 unit=mL
